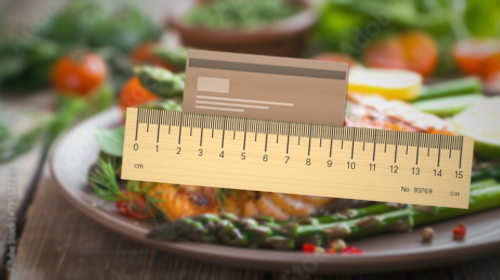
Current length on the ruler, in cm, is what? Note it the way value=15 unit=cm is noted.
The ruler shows value=7.5 unit=cm
